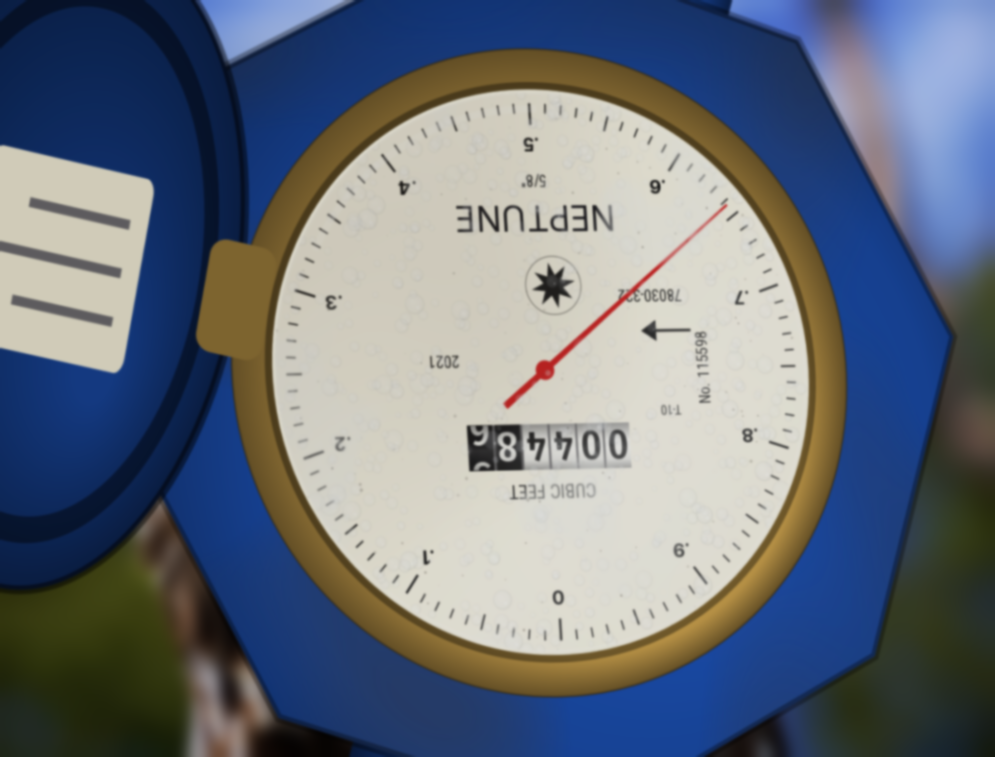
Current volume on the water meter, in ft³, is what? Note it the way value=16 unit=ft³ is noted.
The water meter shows value=4485.64 unit=ft³
